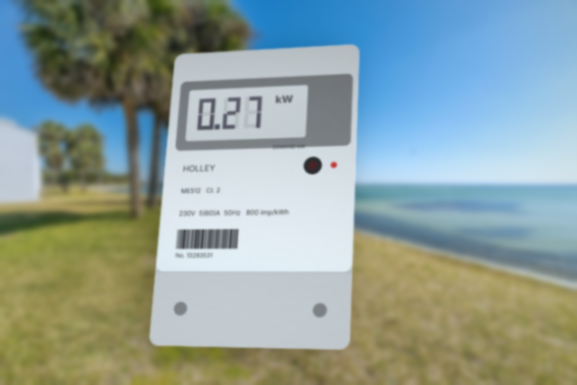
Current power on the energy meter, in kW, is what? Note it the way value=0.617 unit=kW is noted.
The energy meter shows value=0.27 unit=kW
